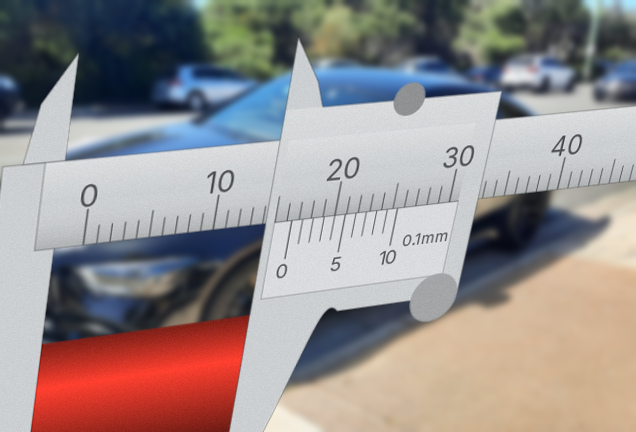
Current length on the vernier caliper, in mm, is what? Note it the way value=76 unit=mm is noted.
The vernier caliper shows value=16.4 unit=mm
